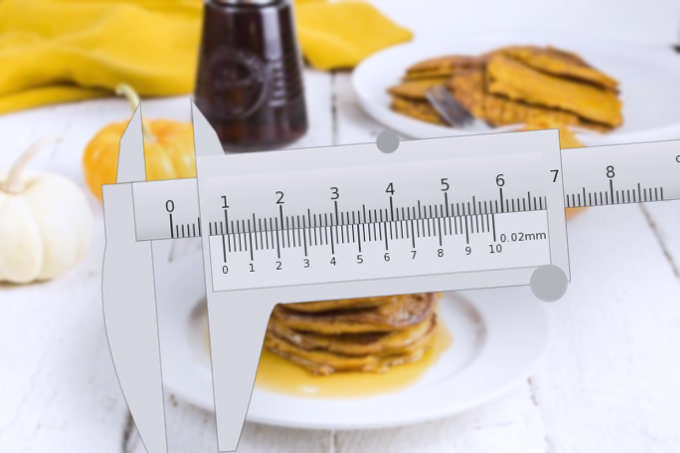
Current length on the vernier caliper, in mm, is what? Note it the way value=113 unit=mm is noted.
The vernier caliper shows value=9.2 unit=mm
